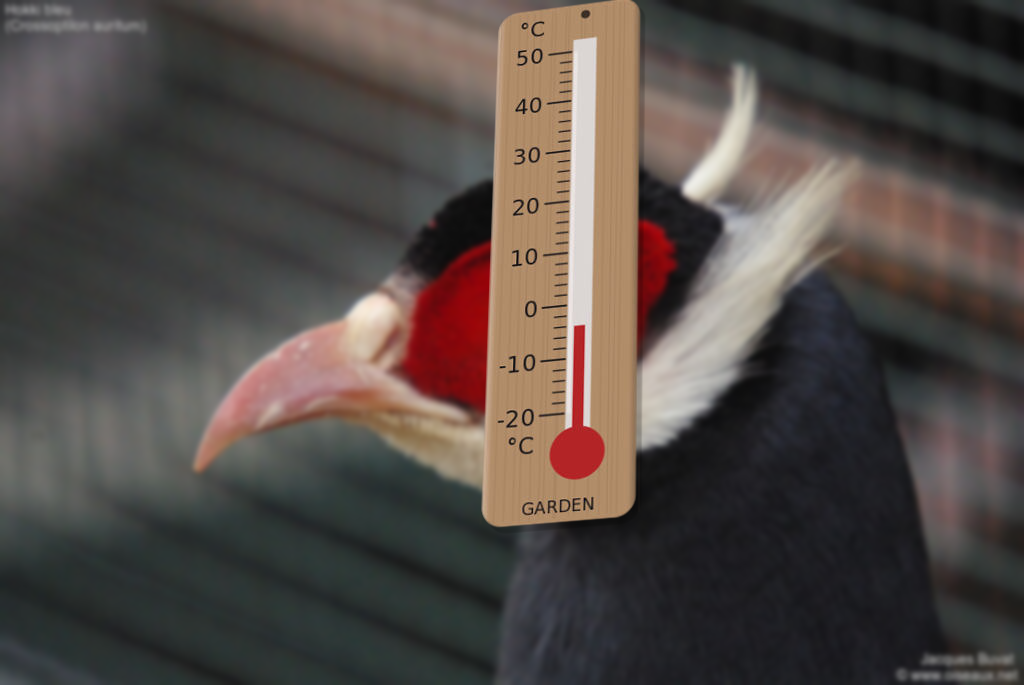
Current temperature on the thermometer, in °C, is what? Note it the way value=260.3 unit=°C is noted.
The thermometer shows value=-4 unit=°C
